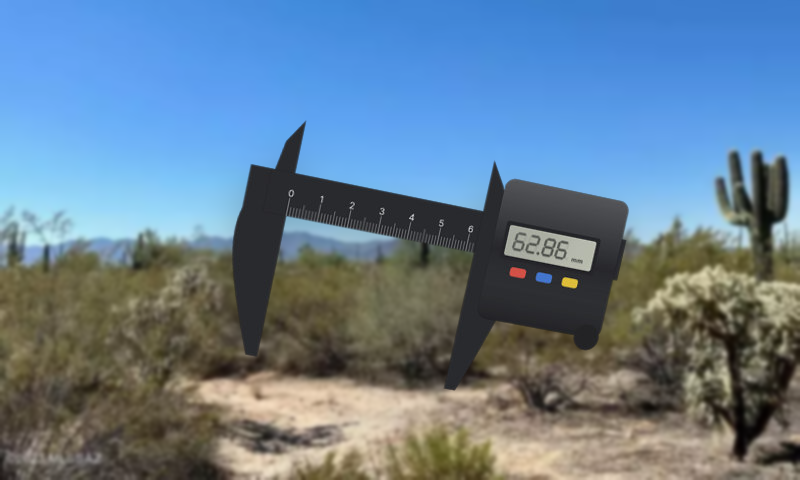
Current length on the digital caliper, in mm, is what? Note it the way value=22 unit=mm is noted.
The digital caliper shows value=62.86 unit=mm
